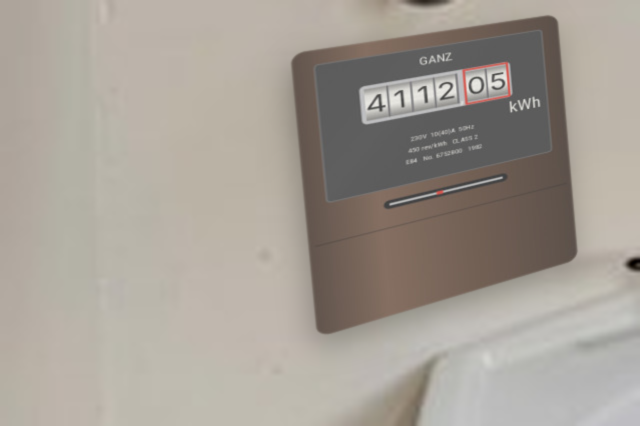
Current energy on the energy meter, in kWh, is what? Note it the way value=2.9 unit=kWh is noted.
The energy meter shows value=4112.05 unit=kWh
